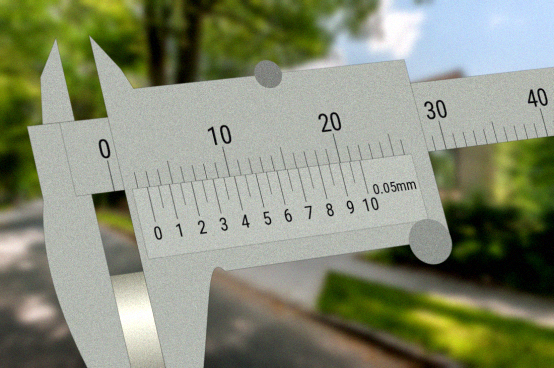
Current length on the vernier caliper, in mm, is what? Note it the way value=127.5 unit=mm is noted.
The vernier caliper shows value=2.8 unit=mm
